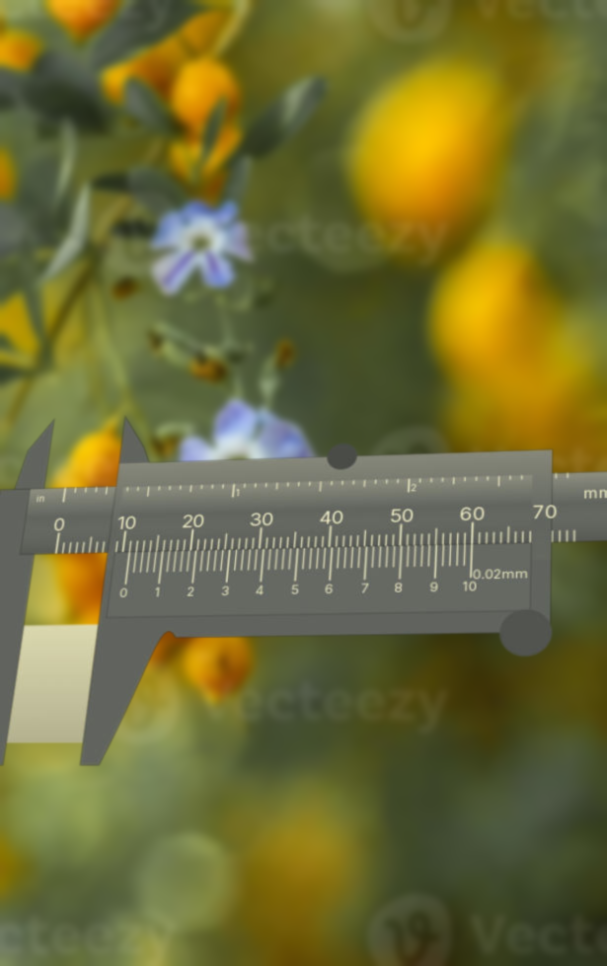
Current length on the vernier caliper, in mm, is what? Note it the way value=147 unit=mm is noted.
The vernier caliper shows value=11.0 unit=mm
